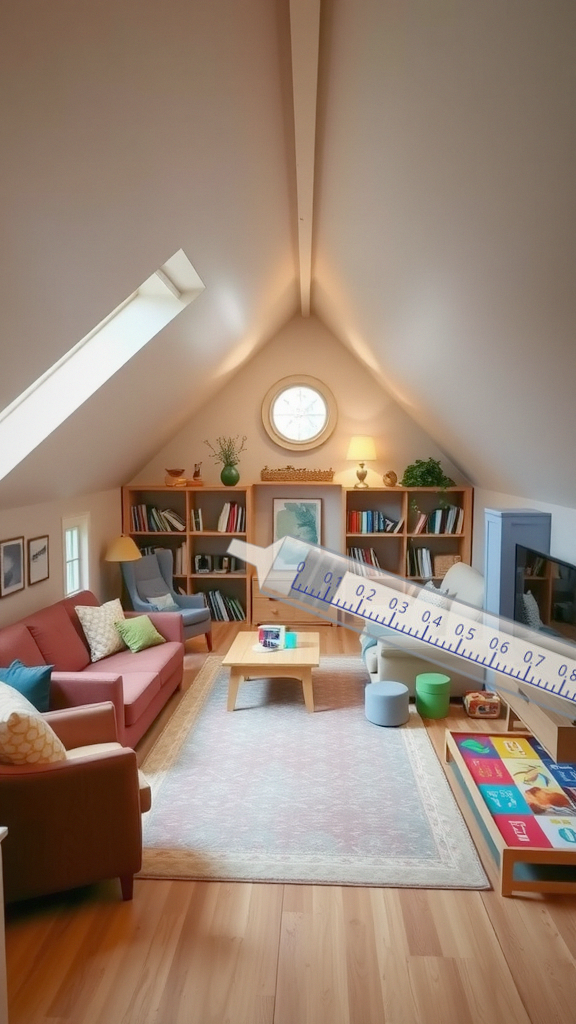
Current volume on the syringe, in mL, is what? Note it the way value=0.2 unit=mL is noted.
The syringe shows value=0 unit=mL
